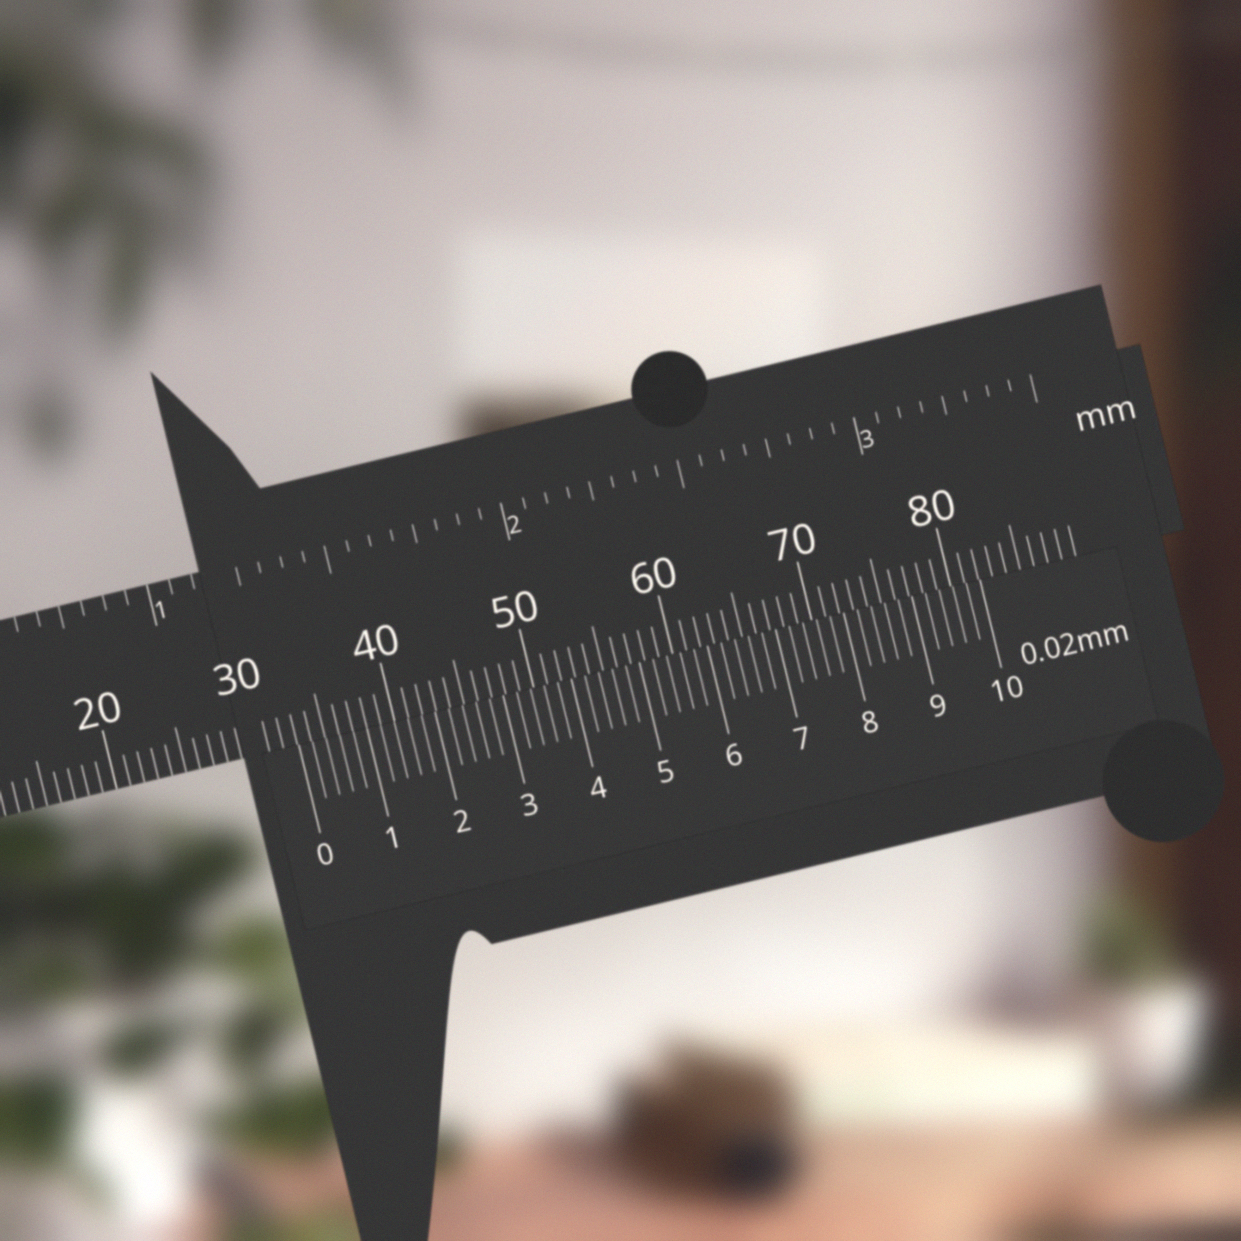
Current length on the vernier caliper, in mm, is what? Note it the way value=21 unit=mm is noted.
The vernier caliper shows value=33.1 unit=mm
